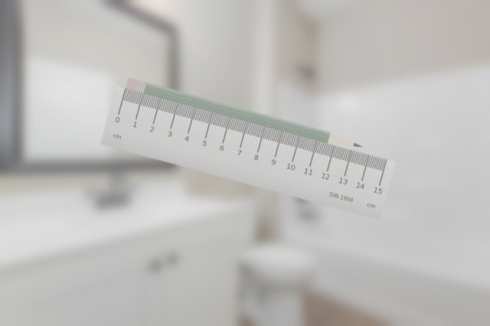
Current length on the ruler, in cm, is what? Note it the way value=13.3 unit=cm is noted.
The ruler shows value=13.5 unit=cm
